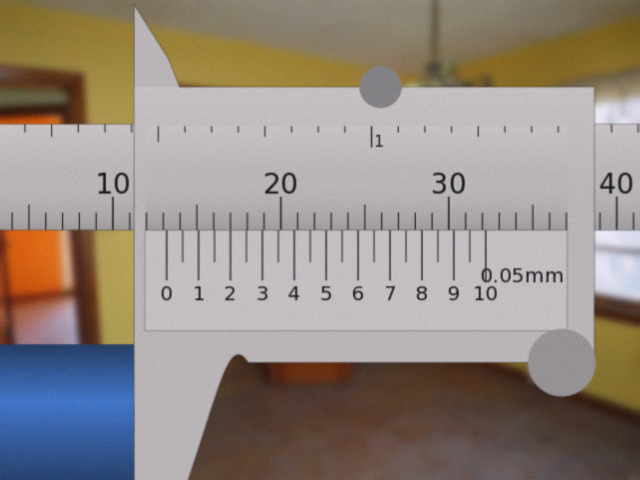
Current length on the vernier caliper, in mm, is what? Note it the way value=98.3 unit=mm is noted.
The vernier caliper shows value=13.2 unit=mm
